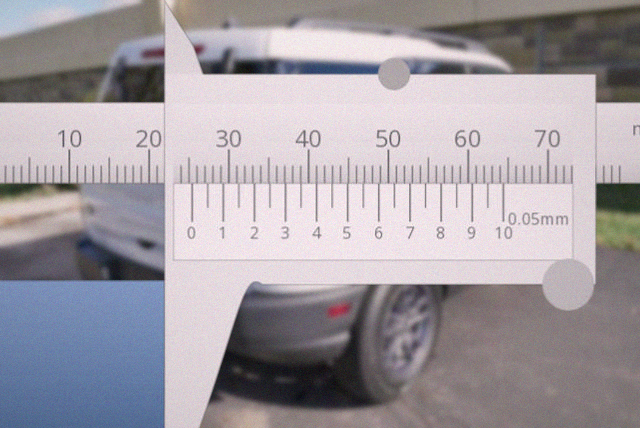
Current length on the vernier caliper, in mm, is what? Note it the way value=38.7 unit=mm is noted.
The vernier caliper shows value=25.4 unit=mm
